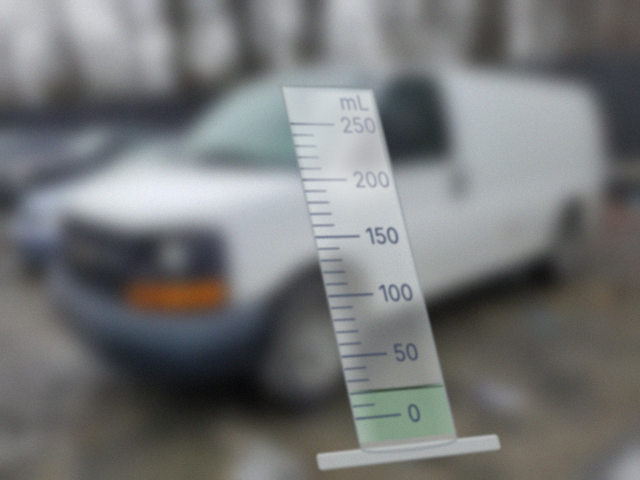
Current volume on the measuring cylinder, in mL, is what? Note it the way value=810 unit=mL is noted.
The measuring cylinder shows value=20 unit=mL
